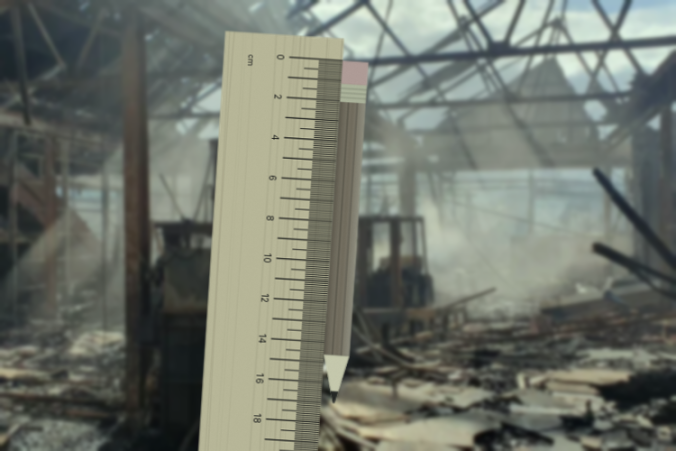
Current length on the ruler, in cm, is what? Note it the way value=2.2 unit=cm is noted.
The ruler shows value=17 unit=cm
